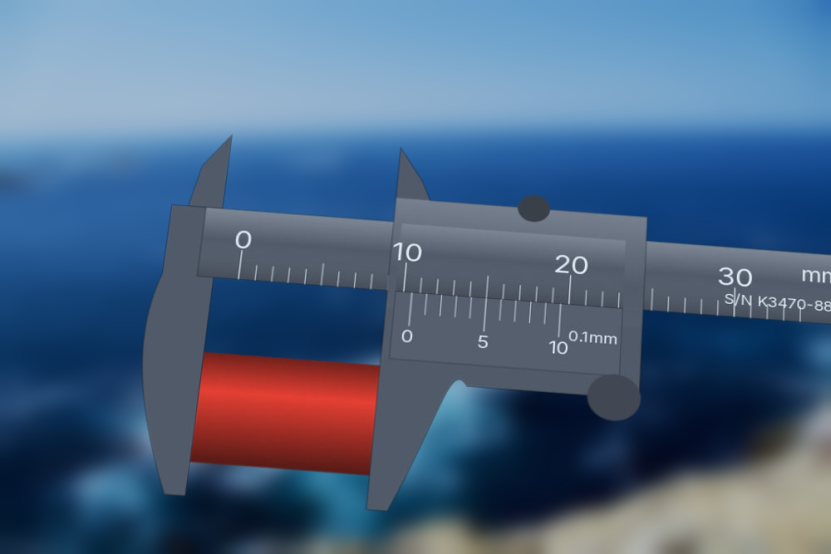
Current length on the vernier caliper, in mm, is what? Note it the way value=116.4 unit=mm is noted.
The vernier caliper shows value=10.5 unit=mm
